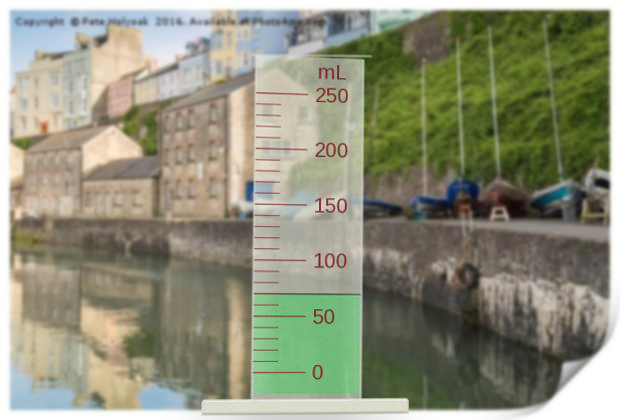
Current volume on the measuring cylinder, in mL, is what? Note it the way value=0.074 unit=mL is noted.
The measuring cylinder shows value=70 unit=mL
